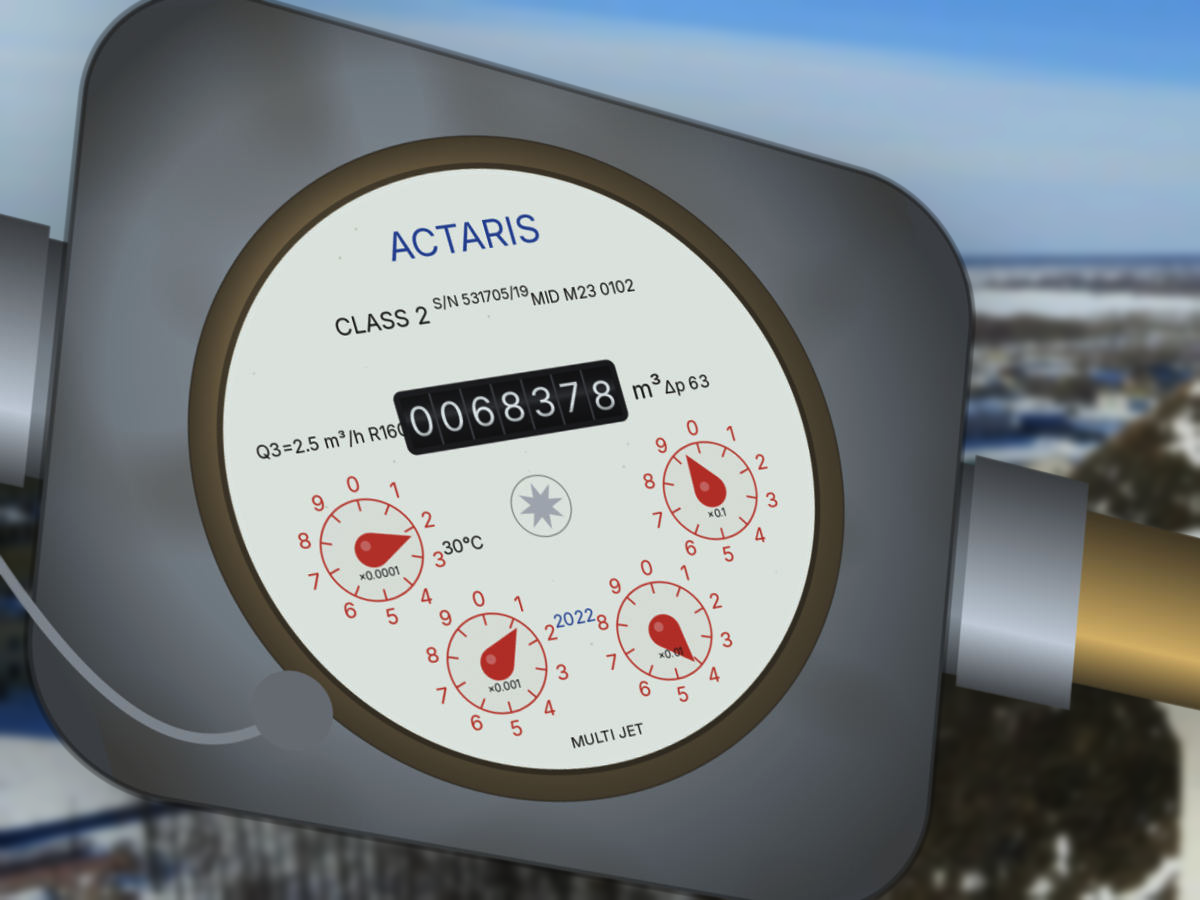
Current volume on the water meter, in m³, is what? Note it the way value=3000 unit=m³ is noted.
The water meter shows value=68377.9412 unit=m³
